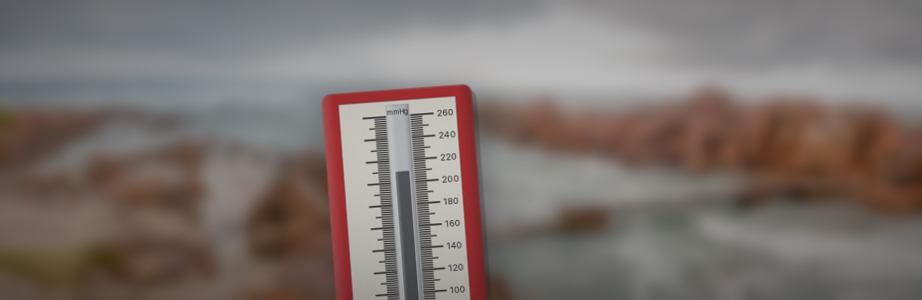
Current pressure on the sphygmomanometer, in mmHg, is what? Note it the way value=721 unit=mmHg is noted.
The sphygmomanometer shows value=210 unit=mmHg
